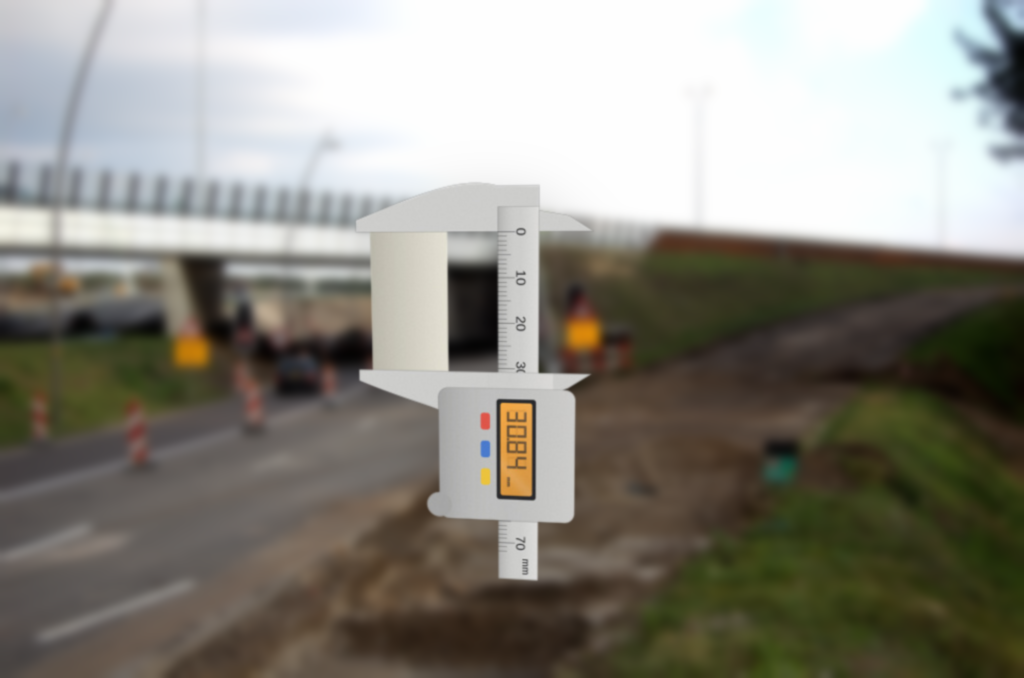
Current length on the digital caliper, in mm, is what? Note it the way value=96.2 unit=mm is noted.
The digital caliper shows value=30.84 unit=mm
